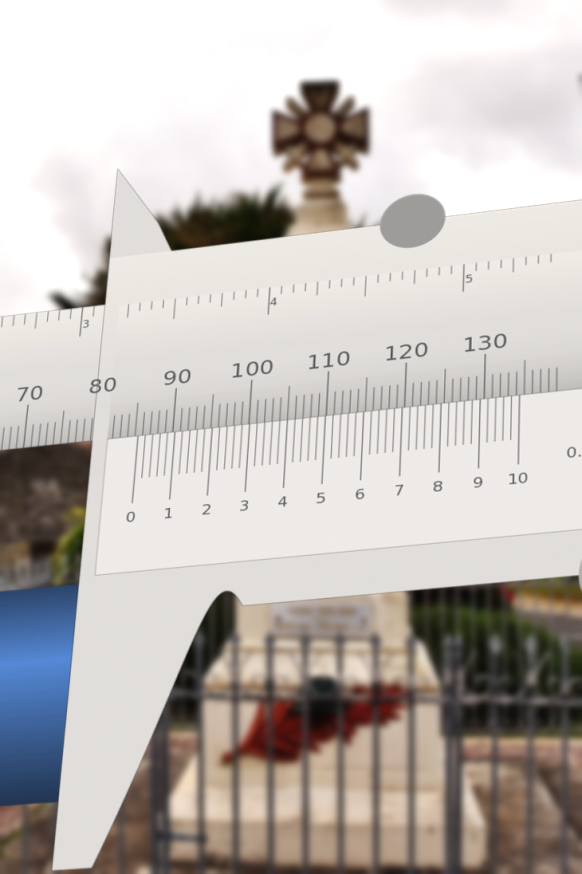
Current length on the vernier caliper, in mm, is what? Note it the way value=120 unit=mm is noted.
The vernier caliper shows value=85.4 unit=mm
